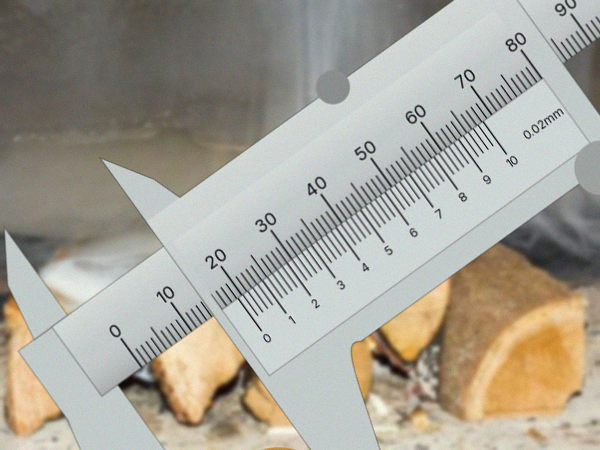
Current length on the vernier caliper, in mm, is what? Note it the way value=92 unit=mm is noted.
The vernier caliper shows value=19.2 unit=mm
